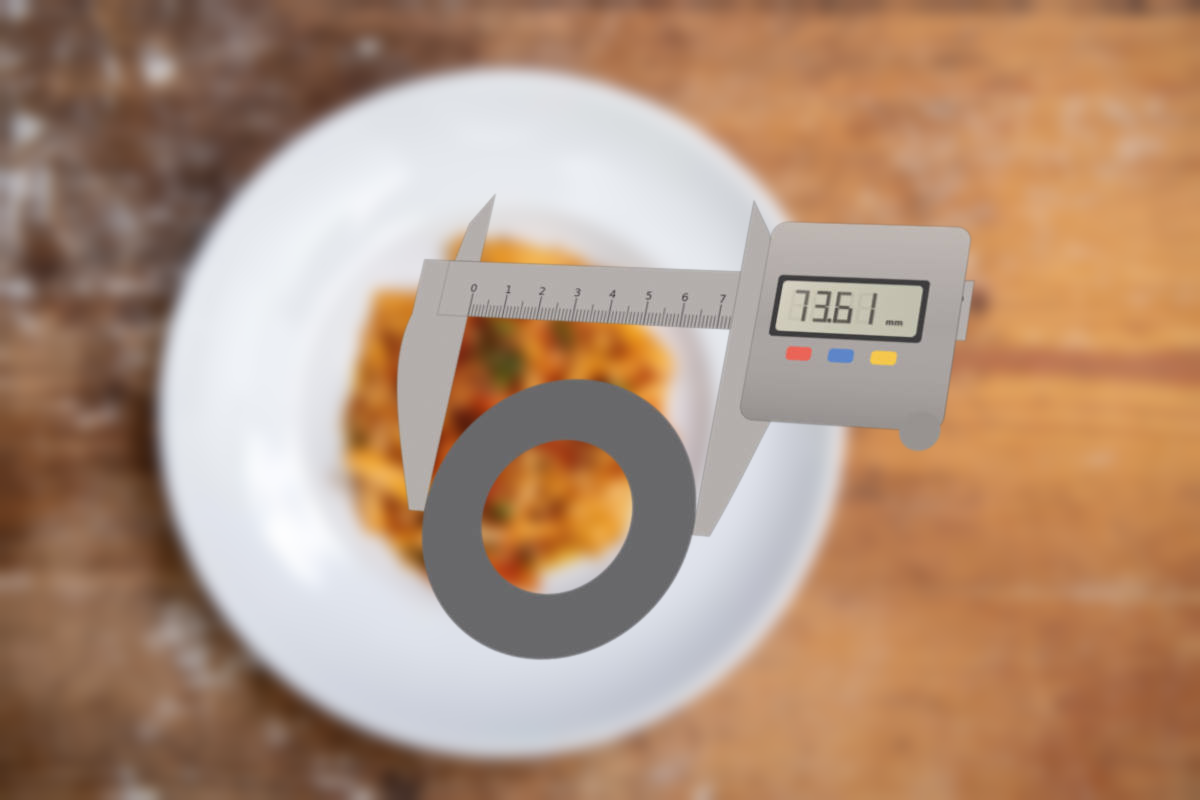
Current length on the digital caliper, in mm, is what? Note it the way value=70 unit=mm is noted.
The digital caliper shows value=73.61 unit=mm
